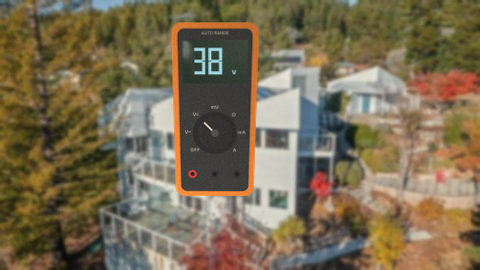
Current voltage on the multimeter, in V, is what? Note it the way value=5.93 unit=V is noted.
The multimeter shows value=38 unit=V
